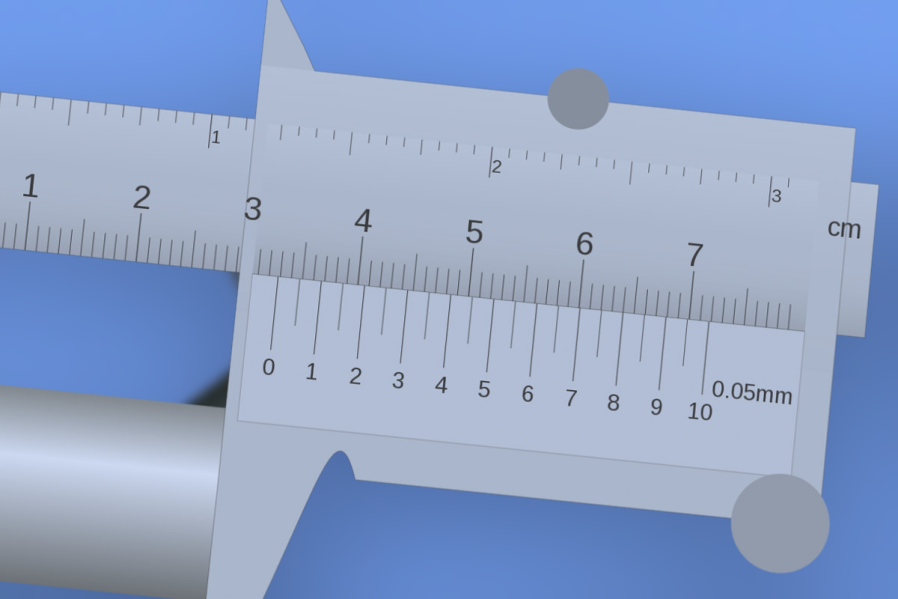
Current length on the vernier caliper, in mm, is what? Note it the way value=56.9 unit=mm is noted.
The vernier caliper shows value=32.8 unit=mm
